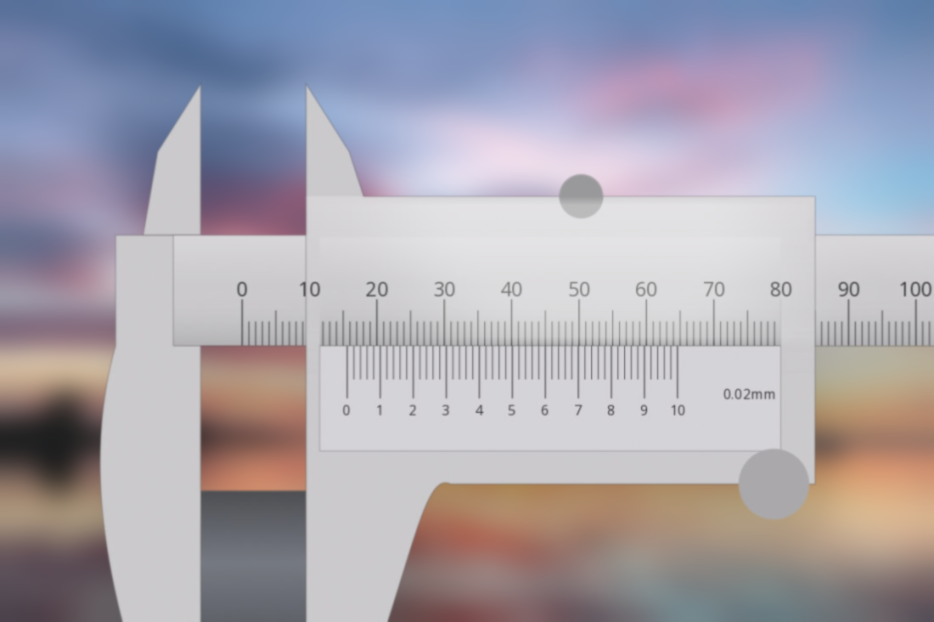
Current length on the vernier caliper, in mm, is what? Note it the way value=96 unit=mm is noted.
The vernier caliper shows value=15.6 unit=mm
